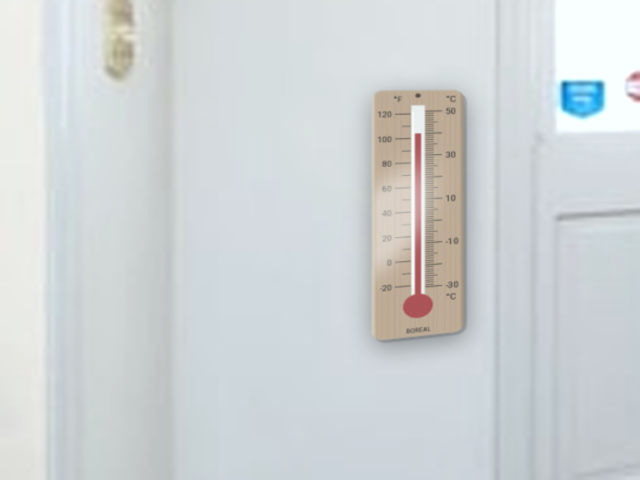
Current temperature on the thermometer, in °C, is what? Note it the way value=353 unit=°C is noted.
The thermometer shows value=40 unit=°C
